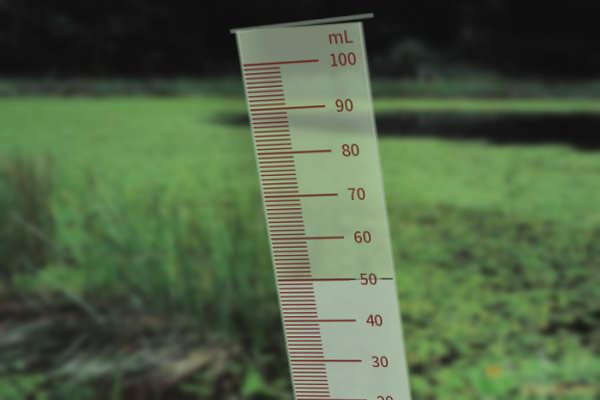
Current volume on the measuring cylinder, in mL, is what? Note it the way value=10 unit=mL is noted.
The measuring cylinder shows value=50 unit=mL
